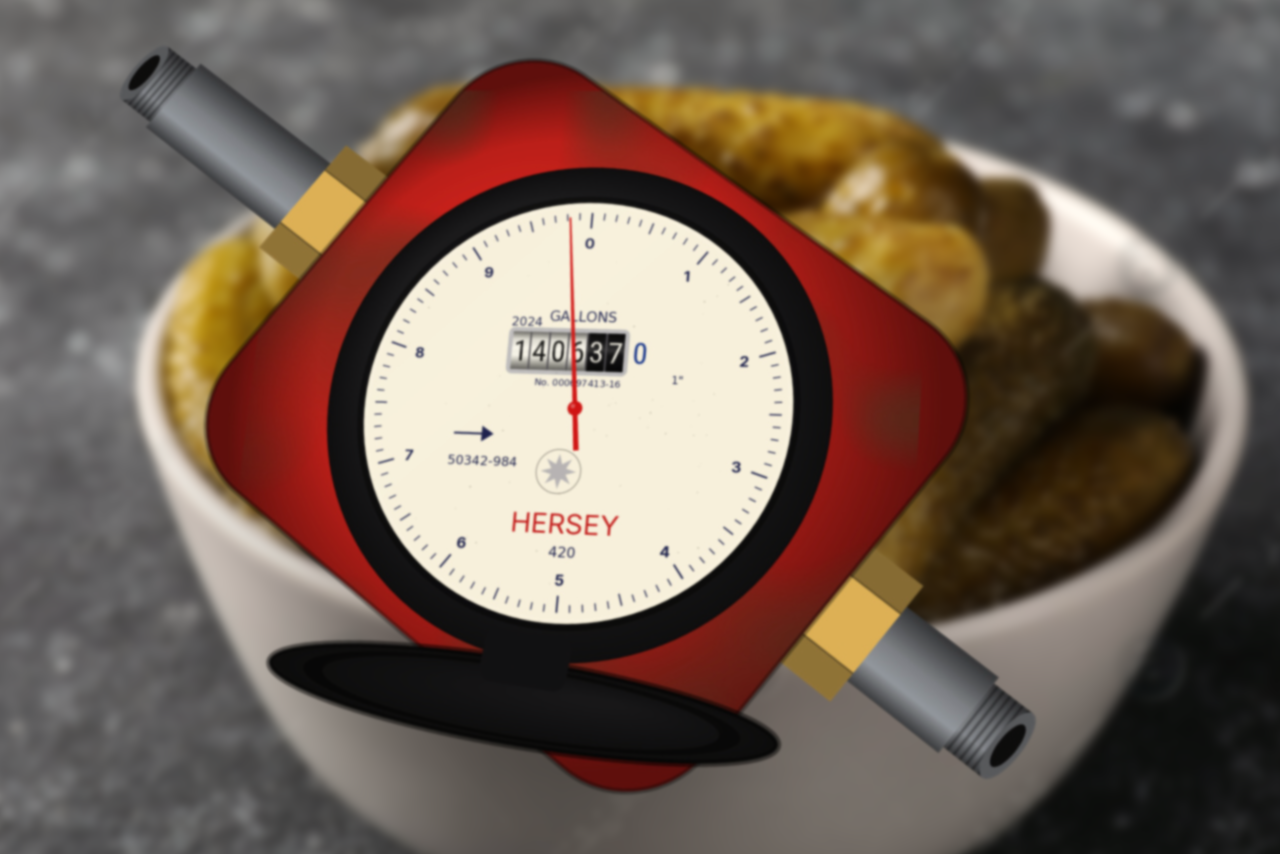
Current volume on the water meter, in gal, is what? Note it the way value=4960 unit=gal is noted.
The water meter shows value=1406369.8 unit=gal
